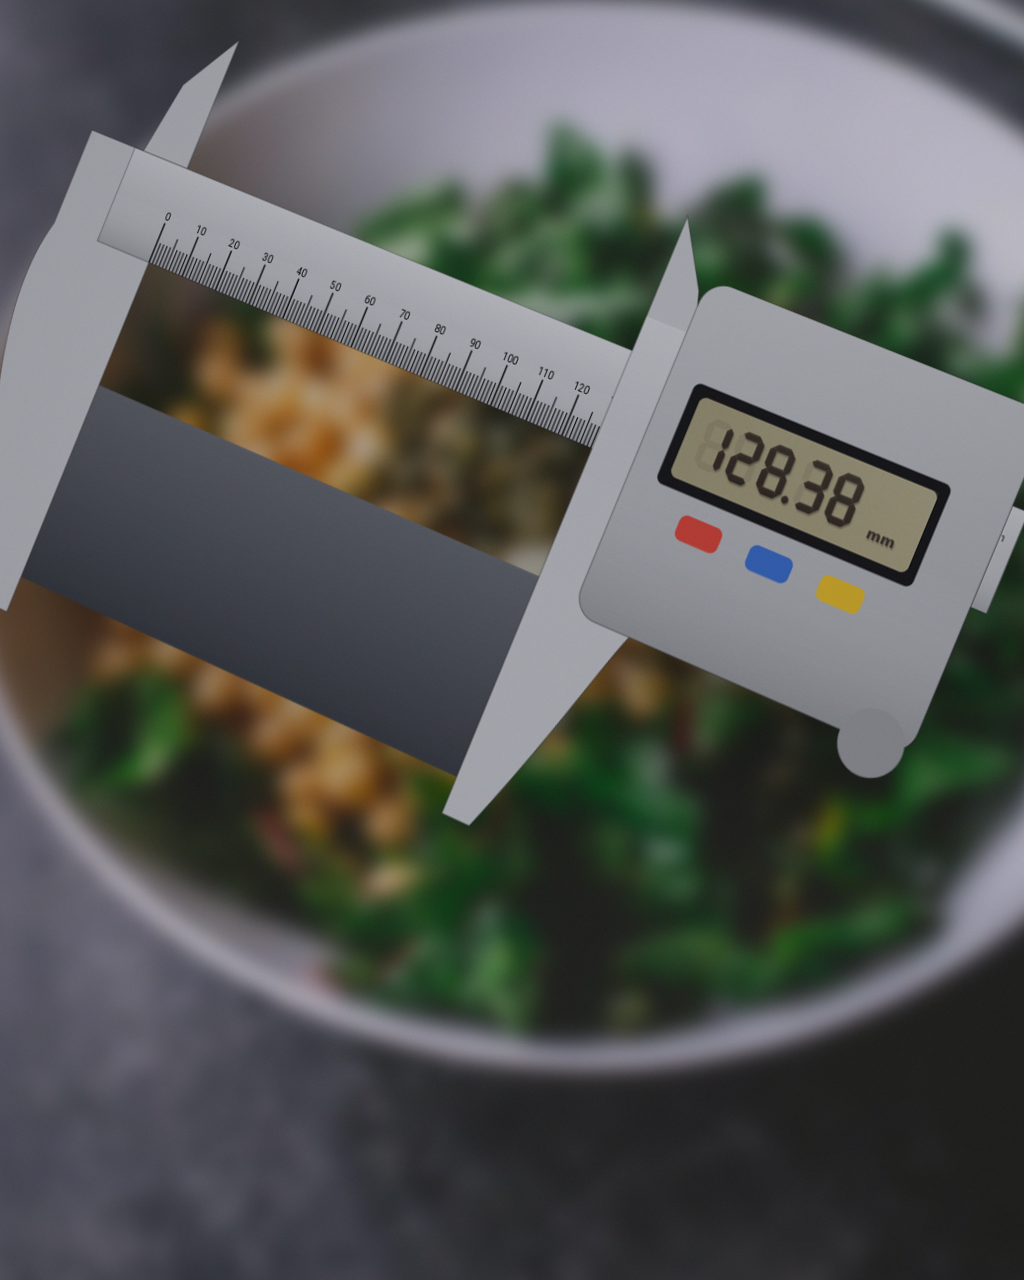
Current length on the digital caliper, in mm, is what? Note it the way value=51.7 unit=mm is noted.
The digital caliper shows value=128.38 unit=mm
